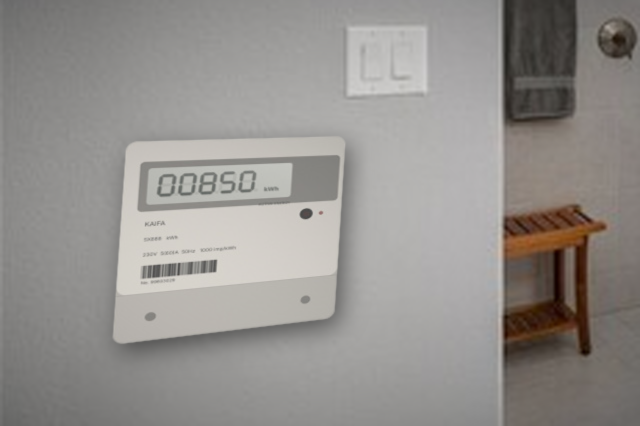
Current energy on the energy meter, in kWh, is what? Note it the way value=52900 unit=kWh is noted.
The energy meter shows value=850 unit=kWh
